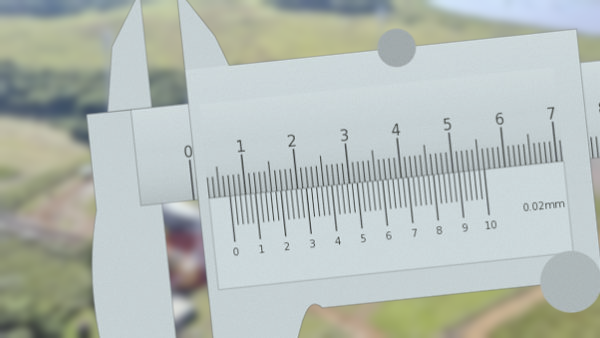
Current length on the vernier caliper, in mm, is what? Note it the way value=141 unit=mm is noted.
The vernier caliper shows value=7.0 unit=mm
